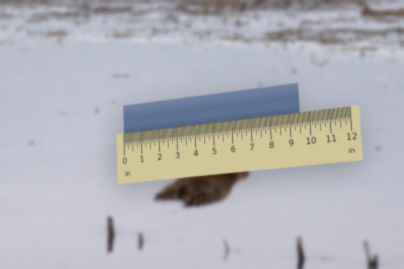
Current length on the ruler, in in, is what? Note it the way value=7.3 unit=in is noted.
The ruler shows value=9.5 unit=in
